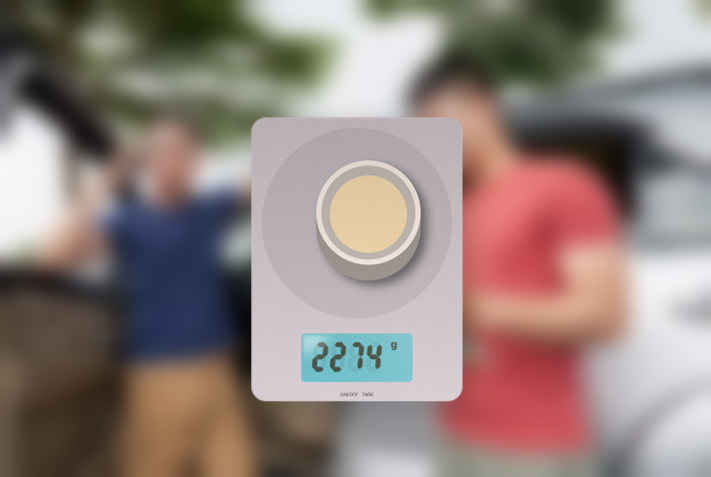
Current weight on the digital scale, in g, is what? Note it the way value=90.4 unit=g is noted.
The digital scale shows value=2274 unit=g
